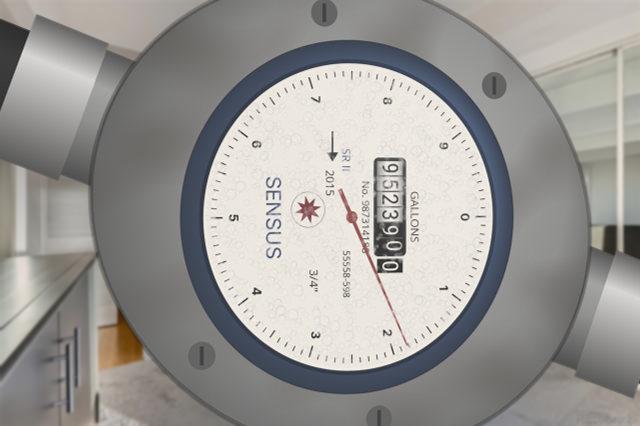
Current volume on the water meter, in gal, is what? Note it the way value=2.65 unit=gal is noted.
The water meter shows value=9523901.8 unit=gal
